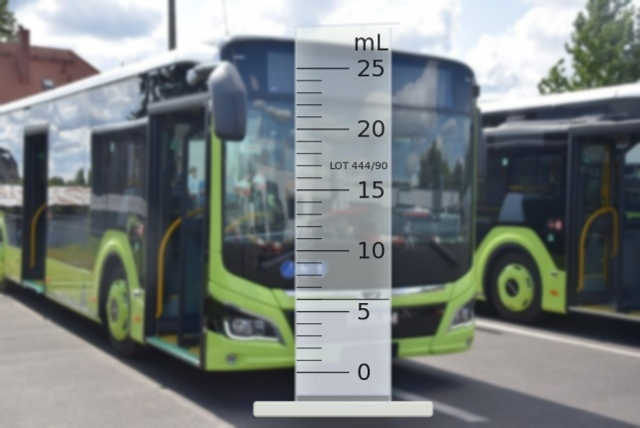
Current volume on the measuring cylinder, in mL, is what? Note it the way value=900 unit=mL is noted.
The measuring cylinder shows value=6 unit=mL
